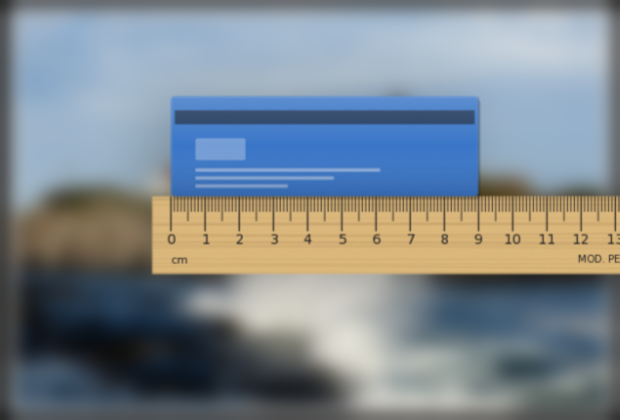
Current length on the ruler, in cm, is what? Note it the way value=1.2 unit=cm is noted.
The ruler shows value=9 unit=cm
